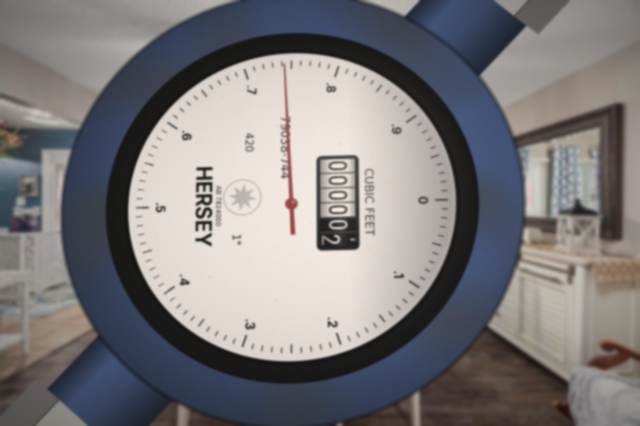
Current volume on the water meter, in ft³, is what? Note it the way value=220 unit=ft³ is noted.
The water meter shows value=1.74 unit=ft³
